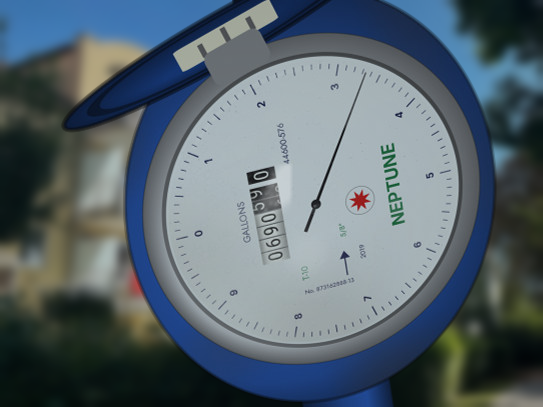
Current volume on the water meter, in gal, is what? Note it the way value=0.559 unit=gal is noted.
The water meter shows value=690593.3 unit=gal
